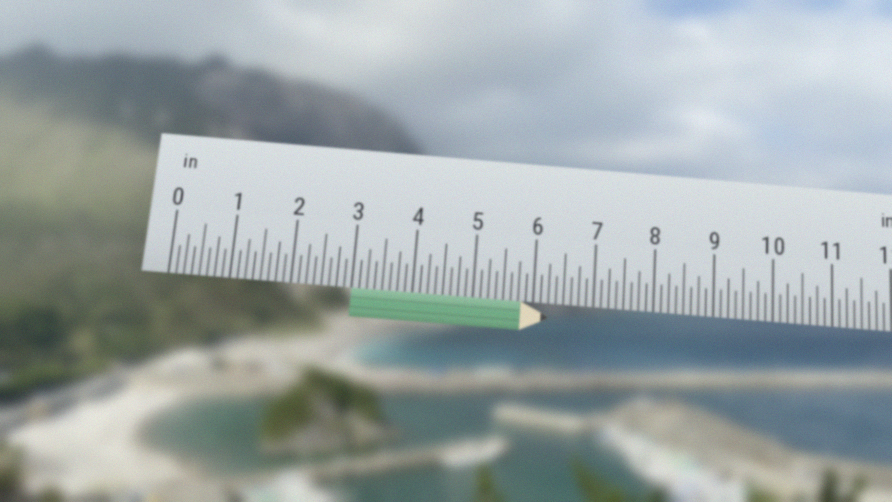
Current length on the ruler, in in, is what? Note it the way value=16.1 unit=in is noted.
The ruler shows value=3.25 unit=in
